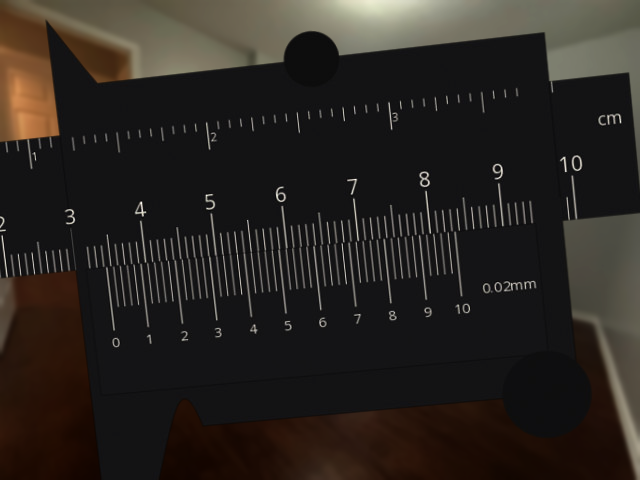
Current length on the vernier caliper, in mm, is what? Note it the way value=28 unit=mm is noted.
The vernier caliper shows value=34.4 unit=mm
